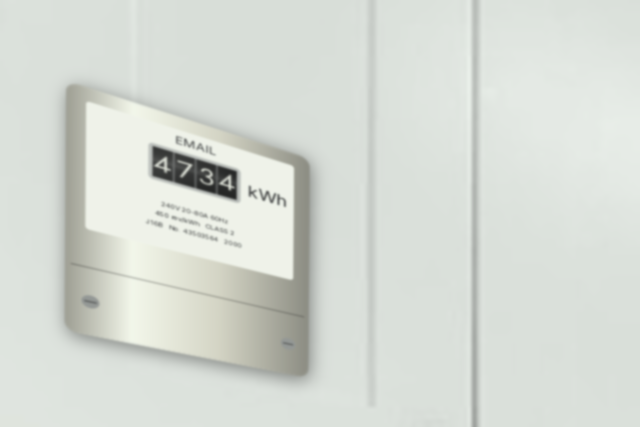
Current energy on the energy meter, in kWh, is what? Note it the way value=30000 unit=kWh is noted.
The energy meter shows value=4734 unit=kWh
